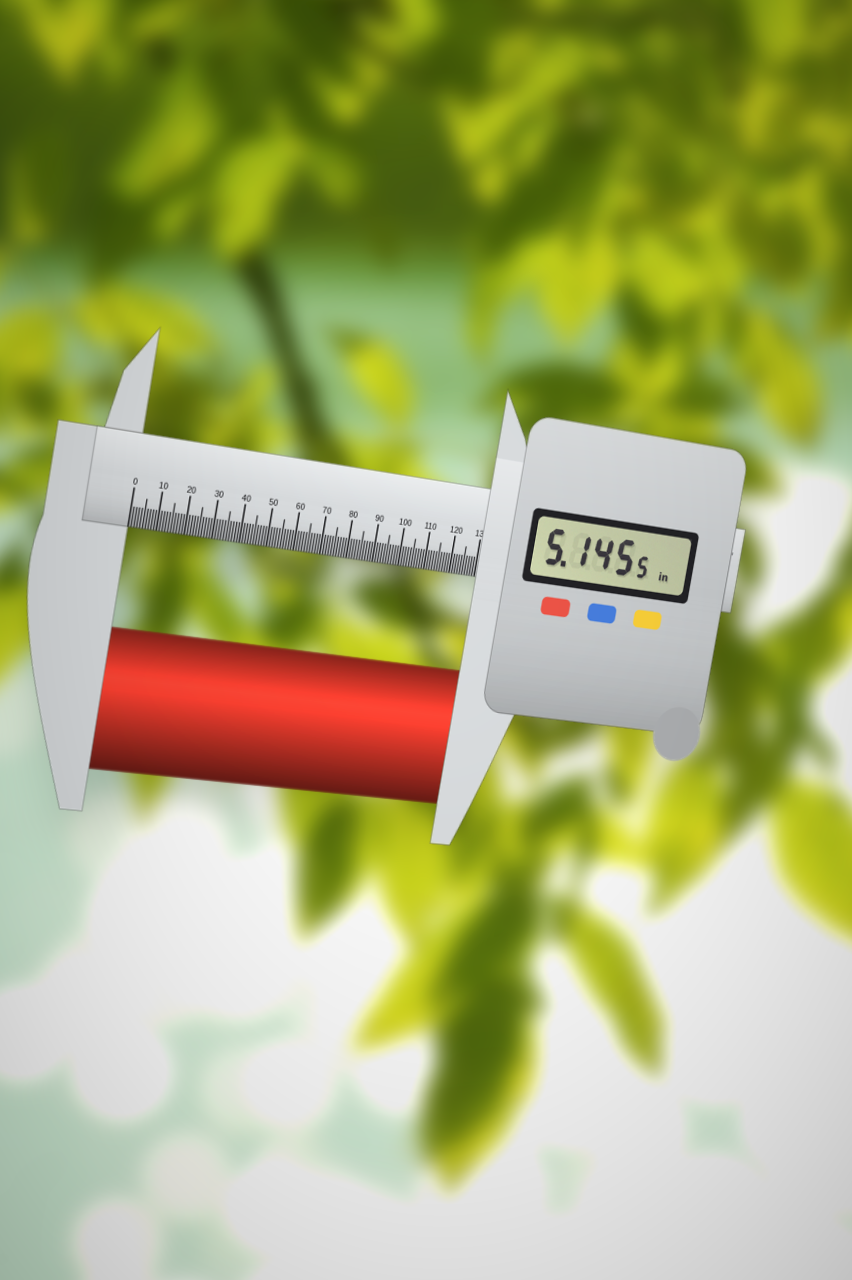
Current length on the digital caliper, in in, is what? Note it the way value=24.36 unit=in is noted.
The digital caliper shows value=5.1455 unit=in
